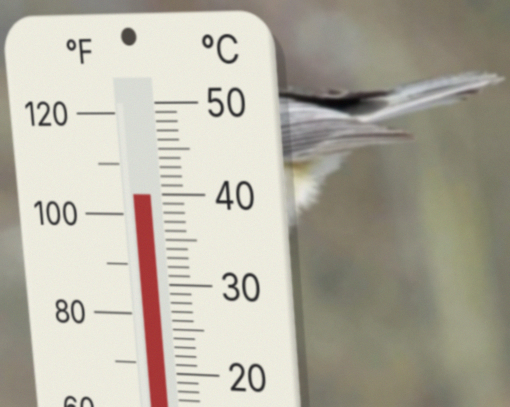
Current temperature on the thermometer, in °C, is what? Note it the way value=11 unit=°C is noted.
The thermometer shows value=40 unit=°C
